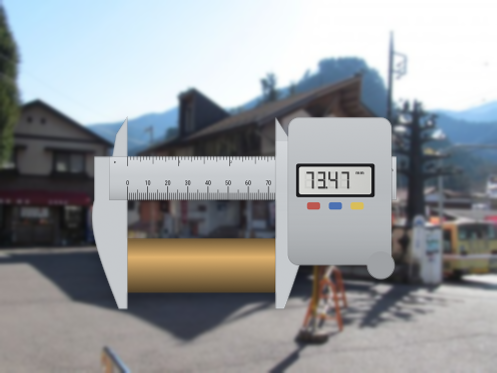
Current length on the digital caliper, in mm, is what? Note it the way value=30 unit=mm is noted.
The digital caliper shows value=73.47 unit=mm
